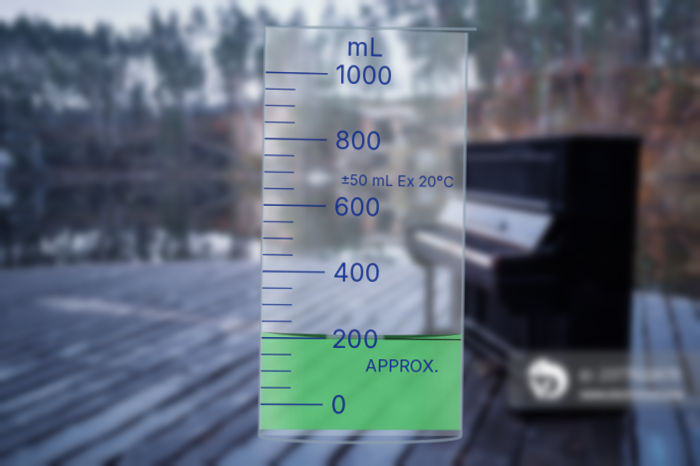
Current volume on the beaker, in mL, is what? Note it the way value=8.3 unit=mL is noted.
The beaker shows value=200 unit=mL
